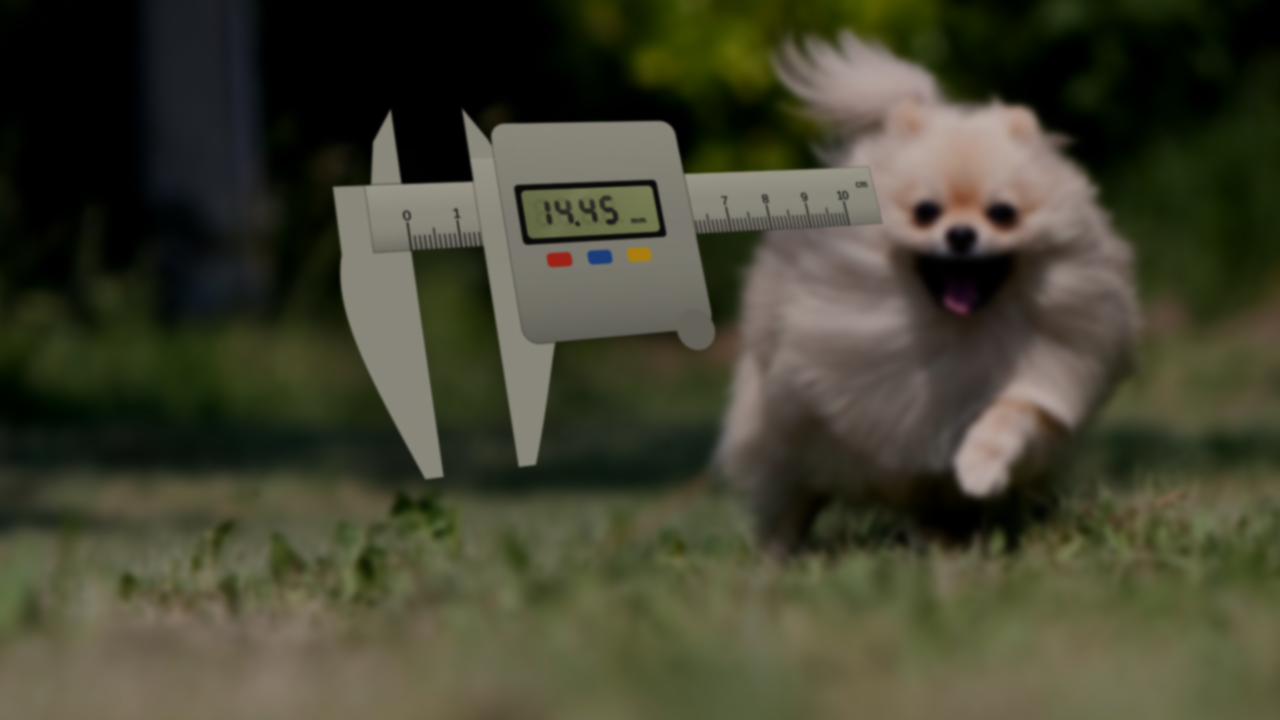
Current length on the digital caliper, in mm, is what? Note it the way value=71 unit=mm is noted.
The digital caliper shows value=14.45 unit=mm
